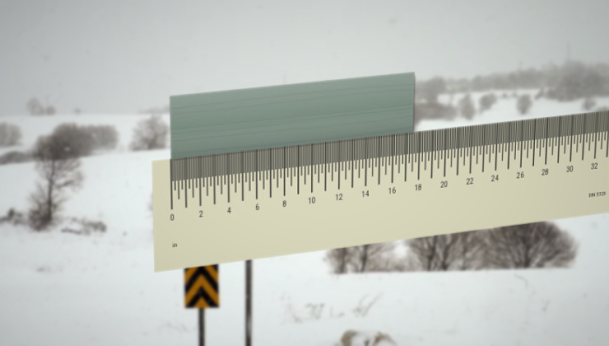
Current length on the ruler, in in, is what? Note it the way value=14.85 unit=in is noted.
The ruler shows value=17.5 unit=in
